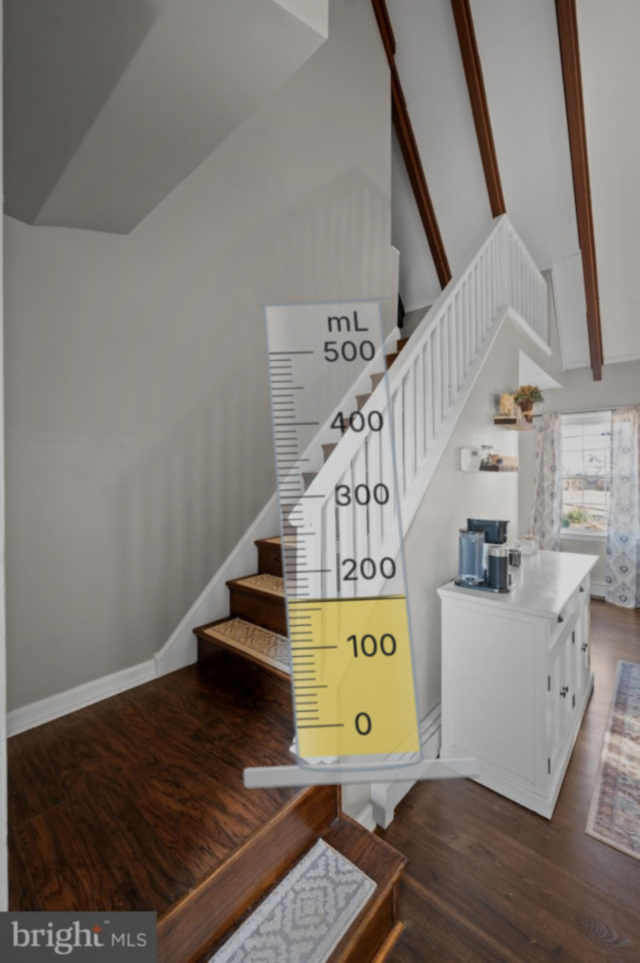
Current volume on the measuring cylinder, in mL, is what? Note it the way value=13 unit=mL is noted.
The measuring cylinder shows value=160 unit=mL
